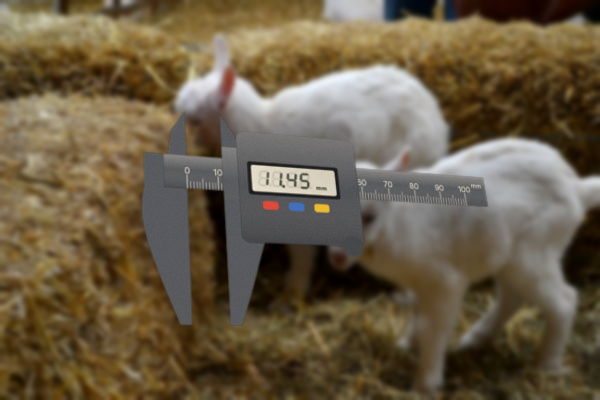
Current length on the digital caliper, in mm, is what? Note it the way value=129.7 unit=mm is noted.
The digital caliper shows value=11.45 unit=mm
